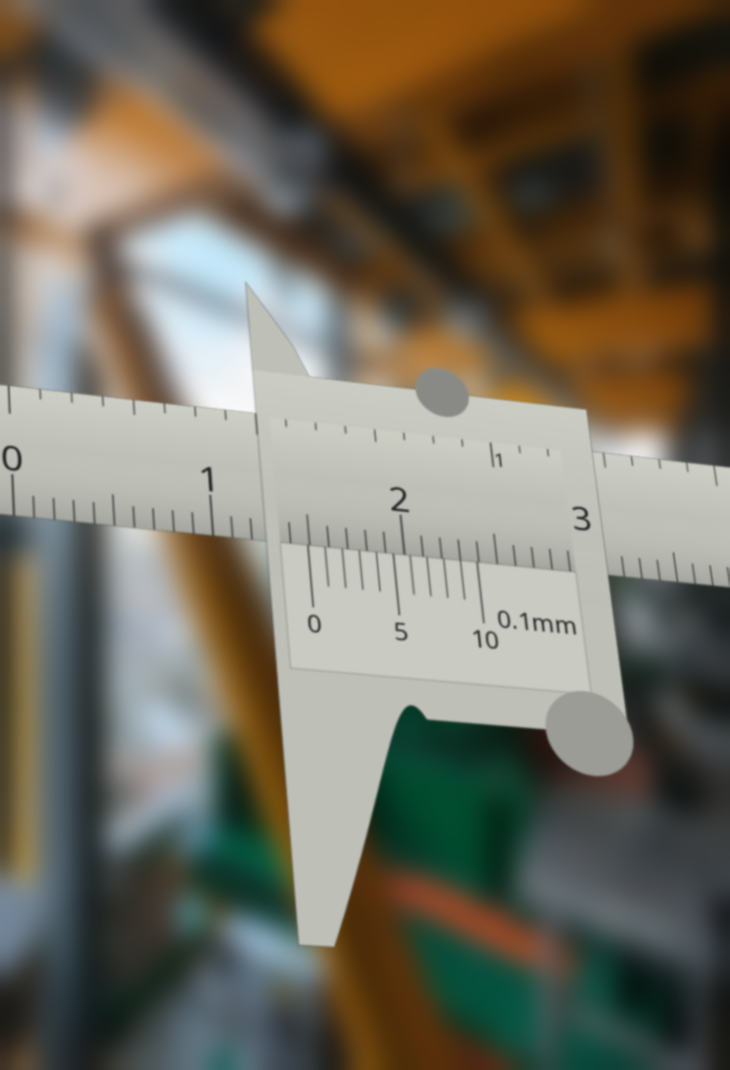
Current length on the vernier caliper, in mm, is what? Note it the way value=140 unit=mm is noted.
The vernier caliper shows value=14.9 unit=mm
